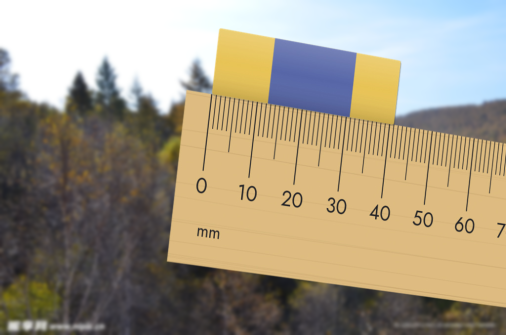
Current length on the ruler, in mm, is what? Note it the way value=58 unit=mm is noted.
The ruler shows value=41 unit=mm
